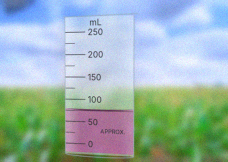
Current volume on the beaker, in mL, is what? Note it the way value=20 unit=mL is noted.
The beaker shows value=75 unit=mL
